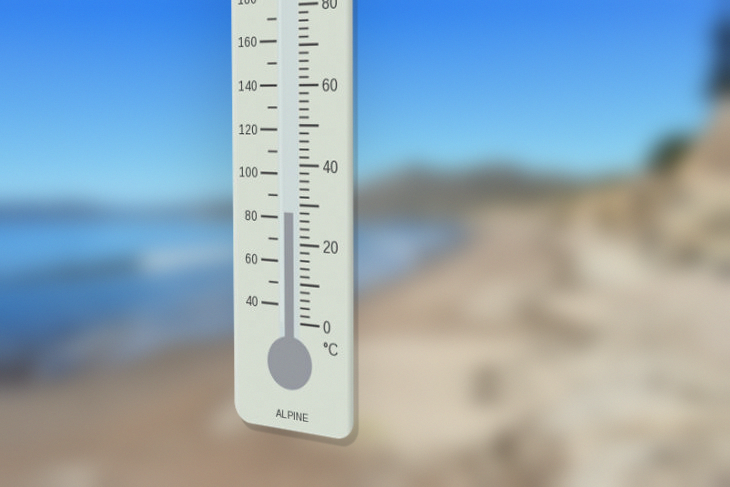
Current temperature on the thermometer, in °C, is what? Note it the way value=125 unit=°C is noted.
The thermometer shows value=28 unit=°C
